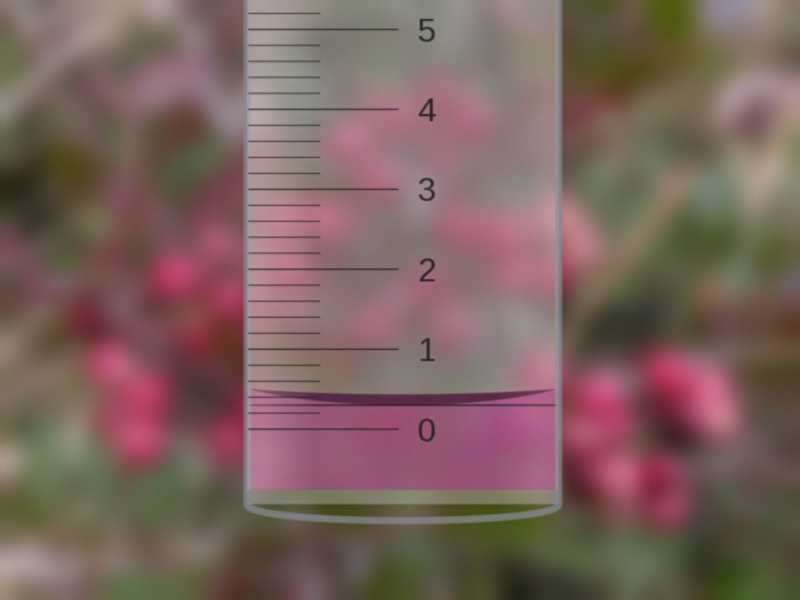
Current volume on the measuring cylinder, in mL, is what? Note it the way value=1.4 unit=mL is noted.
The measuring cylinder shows value=0.3 unit=mL
